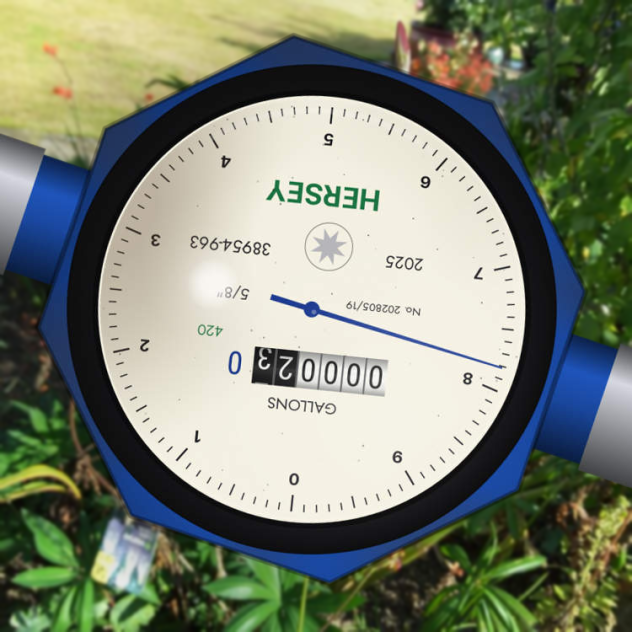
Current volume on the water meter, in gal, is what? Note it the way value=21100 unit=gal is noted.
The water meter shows value=227.8 unit=gal
